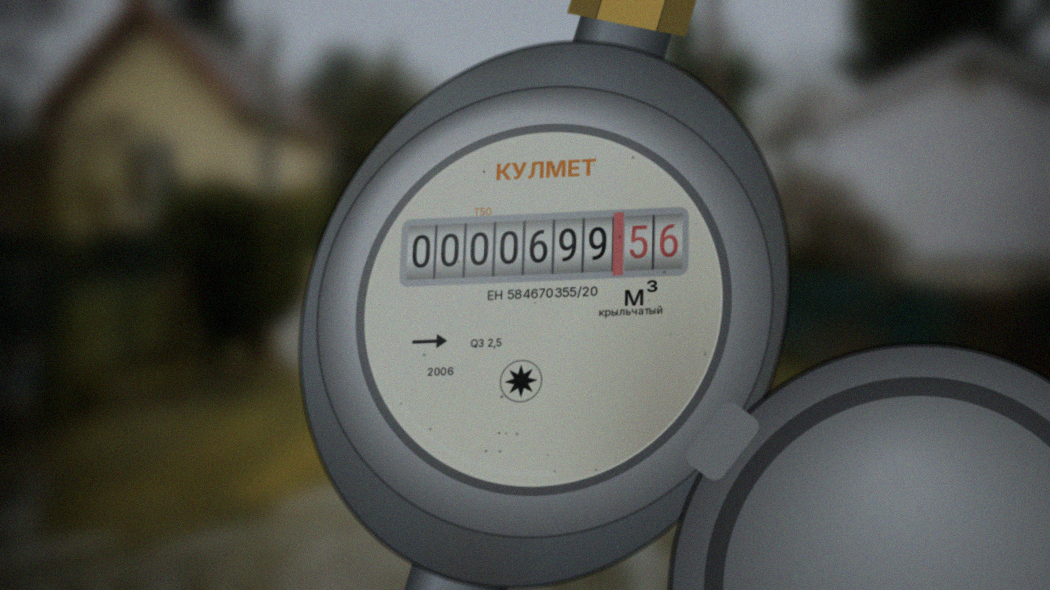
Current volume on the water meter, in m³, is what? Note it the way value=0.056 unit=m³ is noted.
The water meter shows value=699.56 unit=m³
